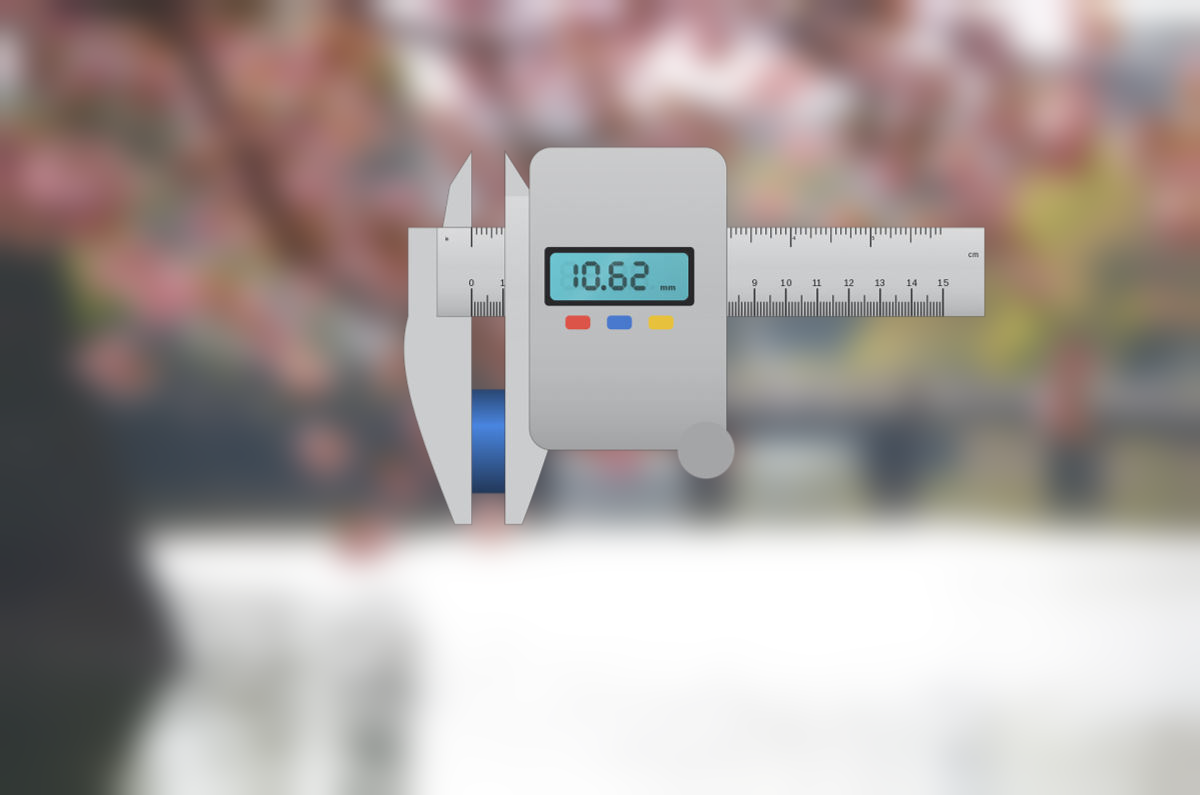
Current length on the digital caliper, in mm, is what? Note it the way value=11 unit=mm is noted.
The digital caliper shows value=10.62 unit=mm
